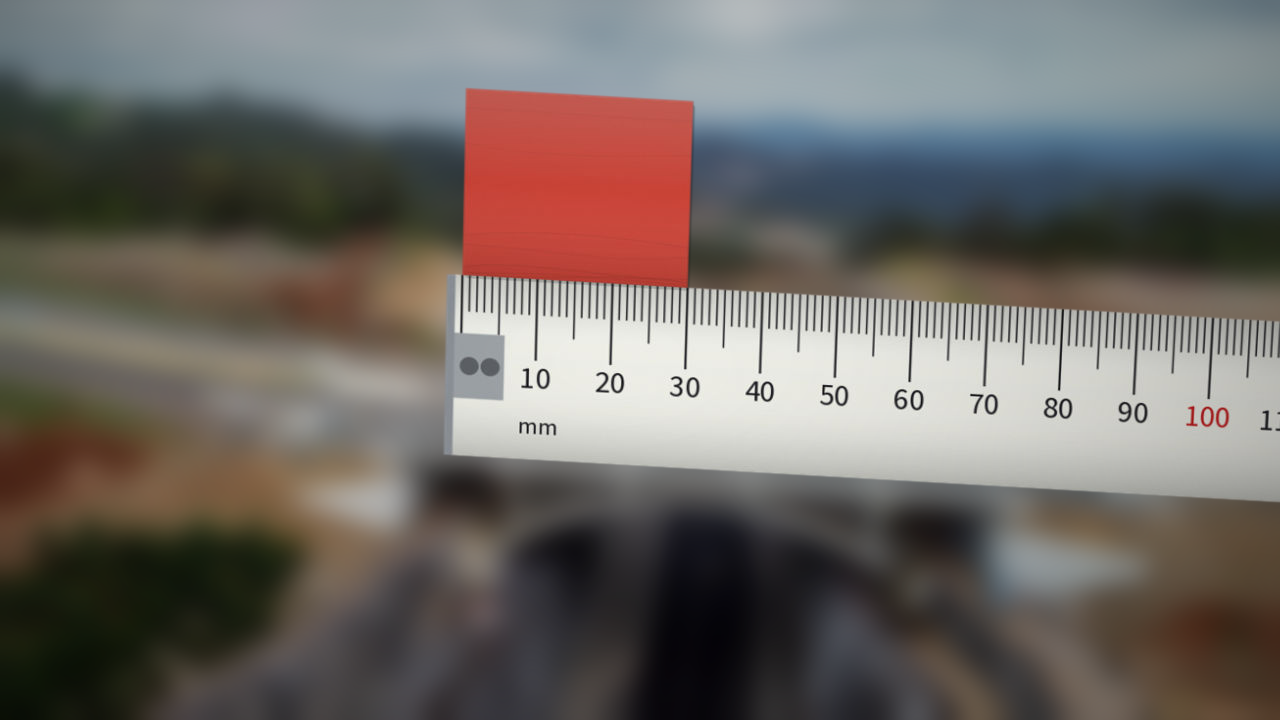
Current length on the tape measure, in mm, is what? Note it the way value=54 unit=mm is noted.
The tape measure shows value=30 unit=mm
